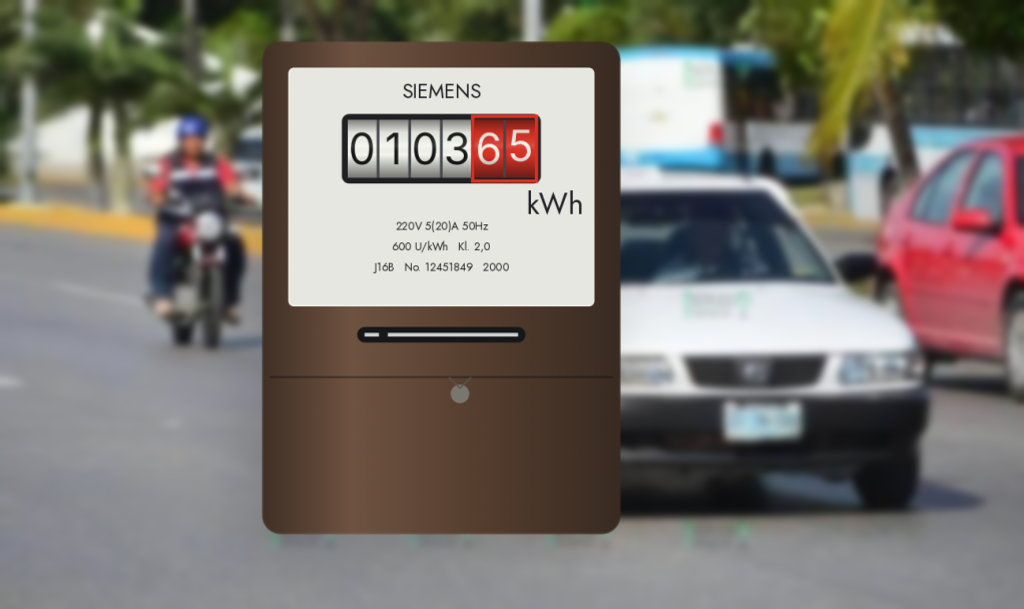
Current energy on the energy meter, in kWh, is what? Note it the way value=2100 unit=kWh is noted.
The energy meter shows value=103.65 unit=kWh
